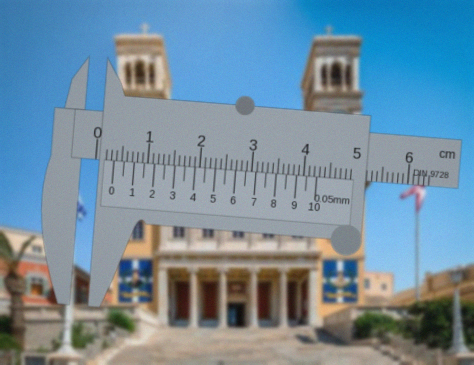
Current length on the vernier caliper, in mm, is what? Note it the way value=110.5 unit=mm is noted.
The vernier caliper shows value=3.5 unit=mm
